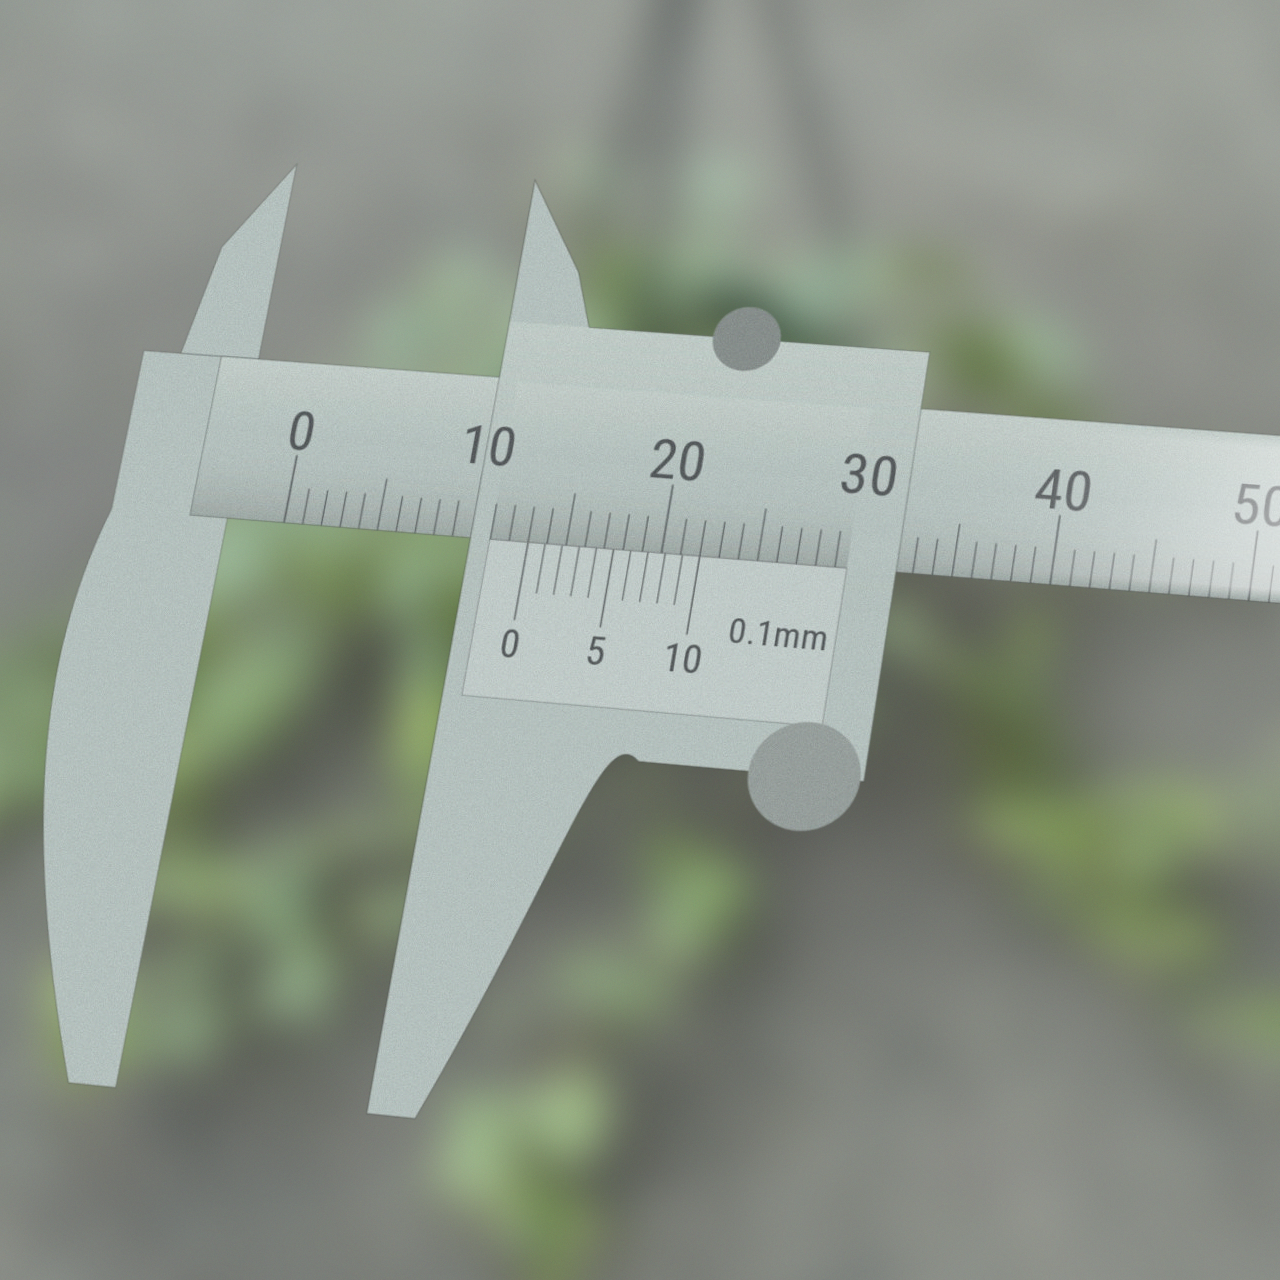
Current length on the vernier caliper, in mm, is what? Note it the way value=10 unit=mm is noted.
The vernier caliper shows value=13.0 unit=mm
